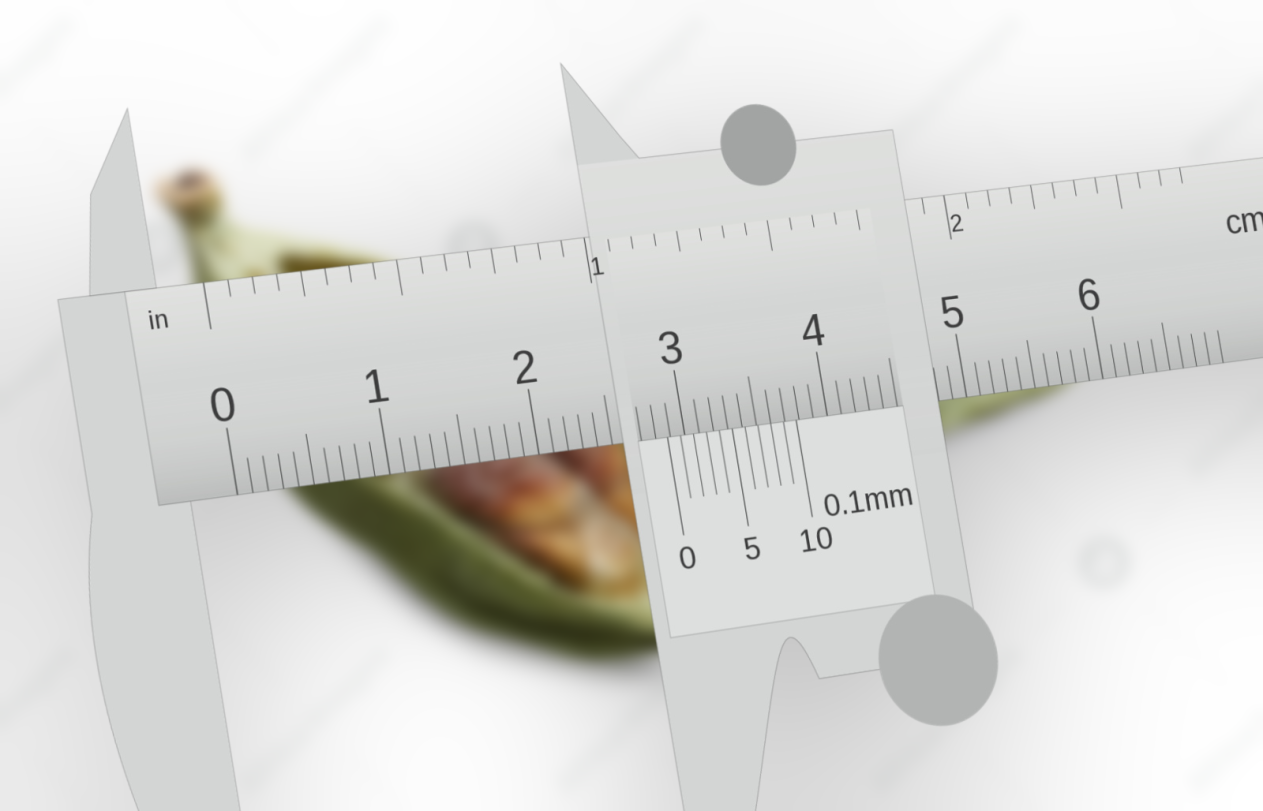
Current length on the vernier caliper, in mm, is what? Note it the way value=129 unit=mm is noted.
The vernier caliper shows value=28.8 unit=mm
